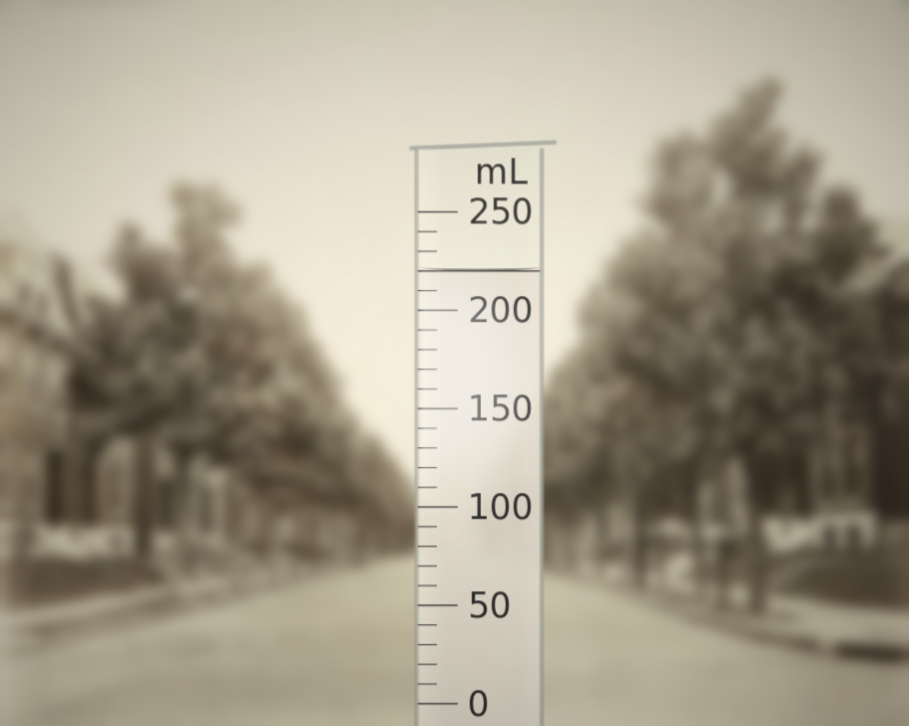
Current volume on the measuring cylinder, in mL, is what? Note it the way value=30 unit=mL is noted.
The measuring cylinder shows value=220 unit=mL
